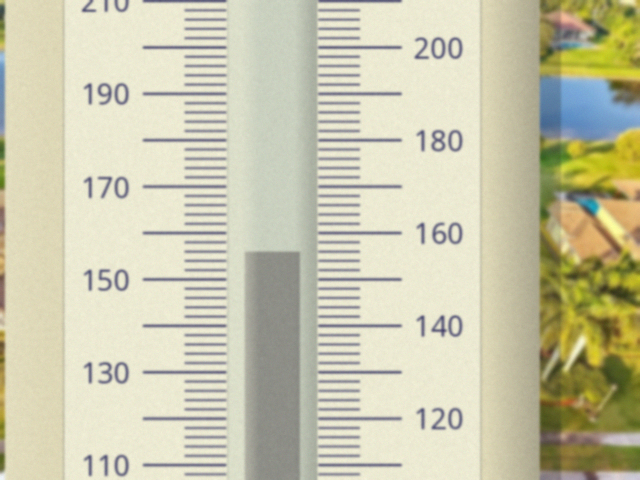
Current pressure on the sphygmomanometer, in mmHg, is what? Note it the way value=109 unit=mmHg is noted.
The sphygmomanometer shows value=156 unit=mmHg
